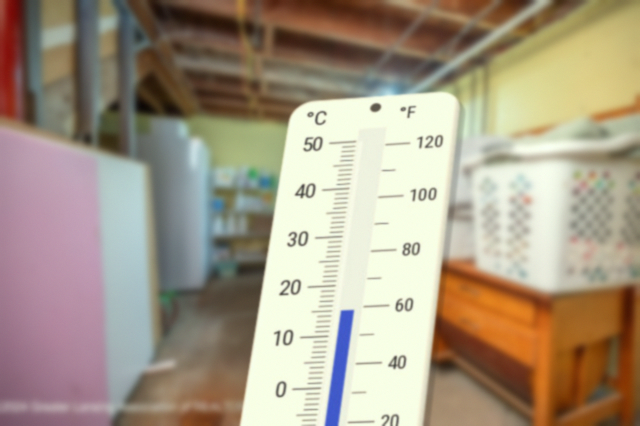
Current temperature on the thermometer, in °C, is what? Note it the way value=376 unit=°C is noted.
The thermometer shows value=15 unit=°C
